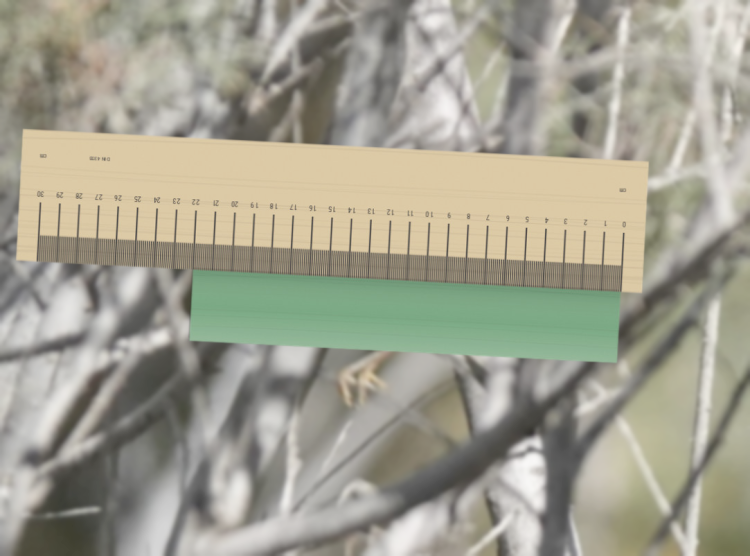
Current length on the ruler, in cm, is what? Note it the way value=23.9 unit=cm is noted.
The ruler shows value=22 unit=cm
